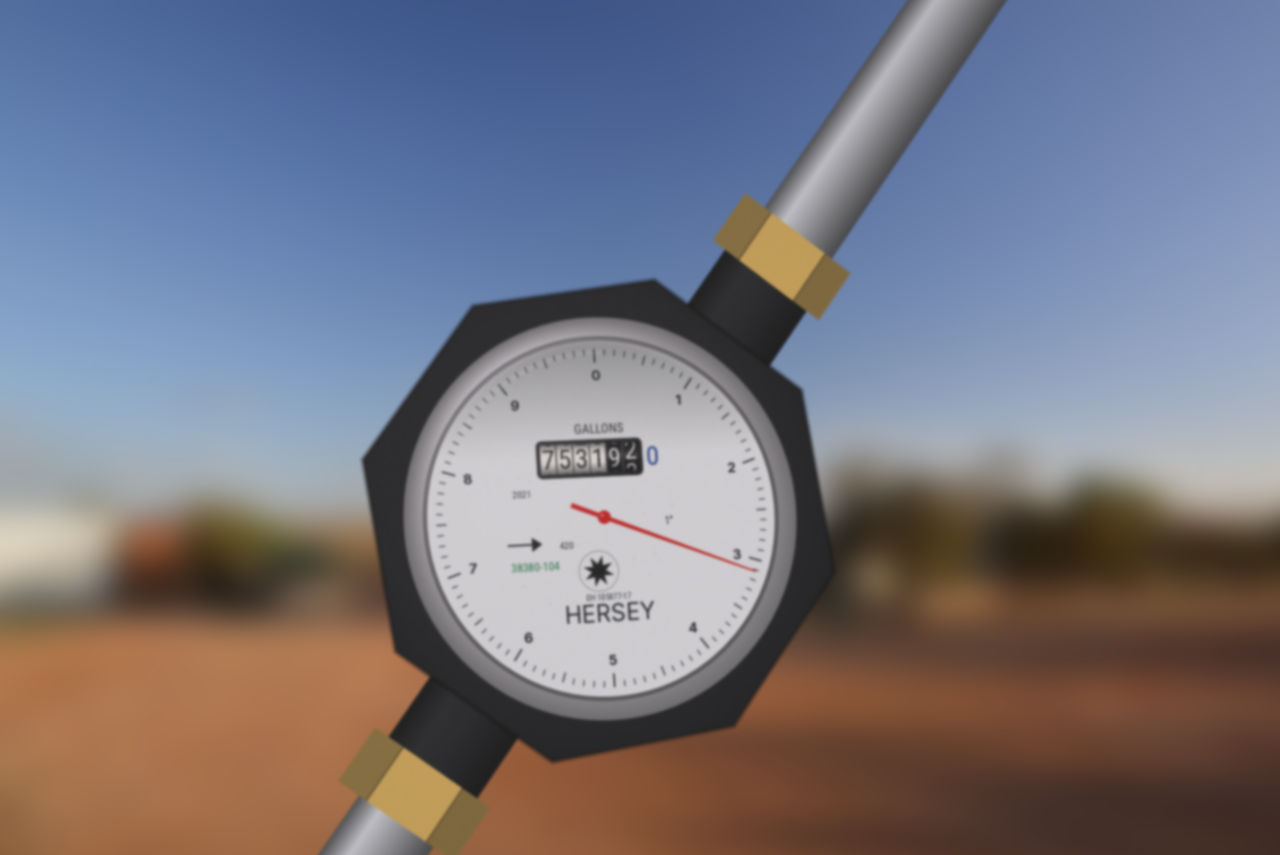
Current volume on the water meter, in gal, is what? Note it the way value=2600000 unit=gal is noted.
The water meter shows value=7531923.1 unit=gal
